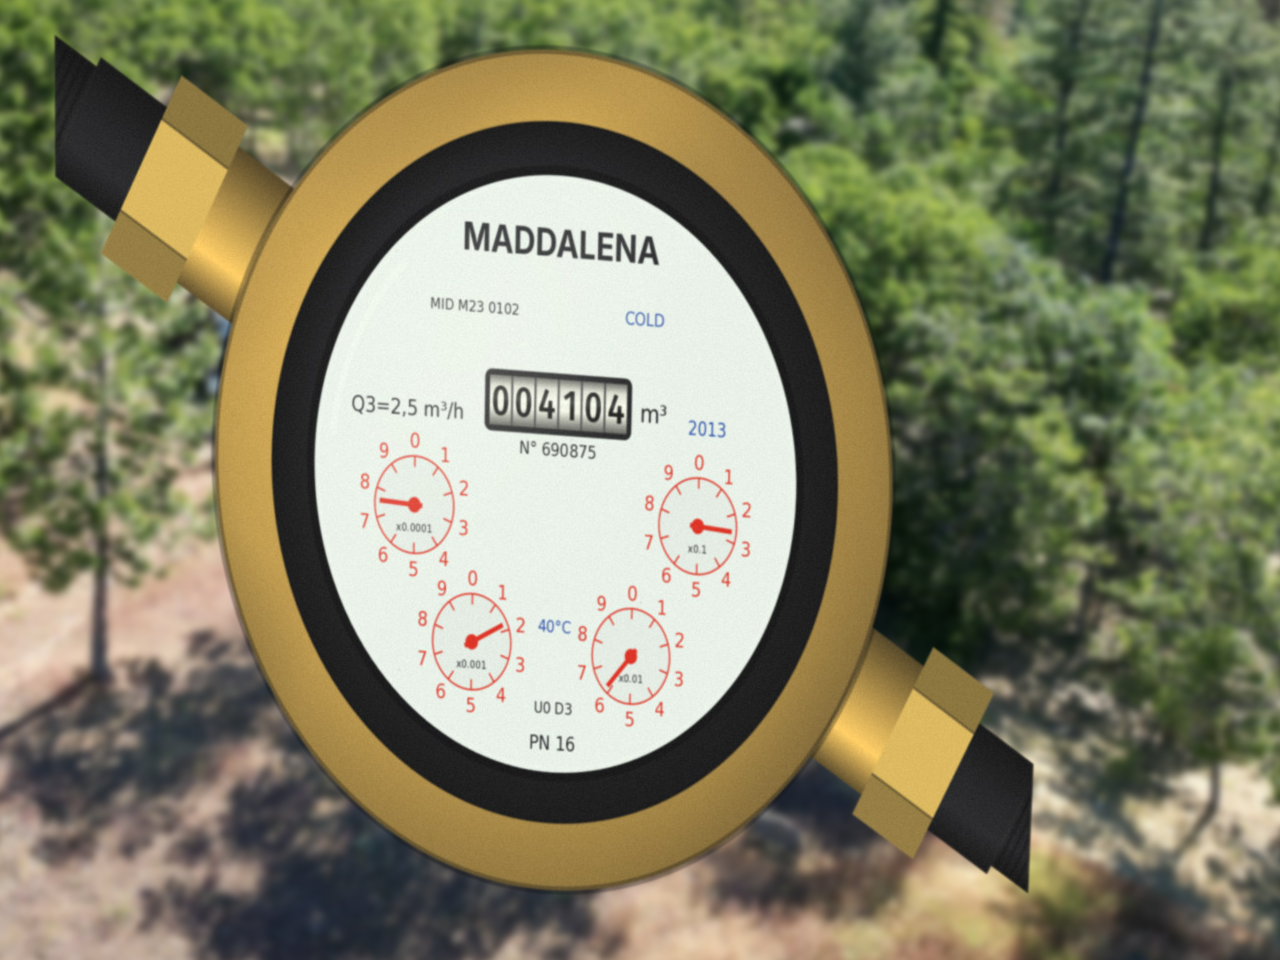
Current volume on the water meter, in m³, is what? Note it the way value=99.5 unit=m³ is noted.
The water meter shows value=4104.2617 unit=m³
